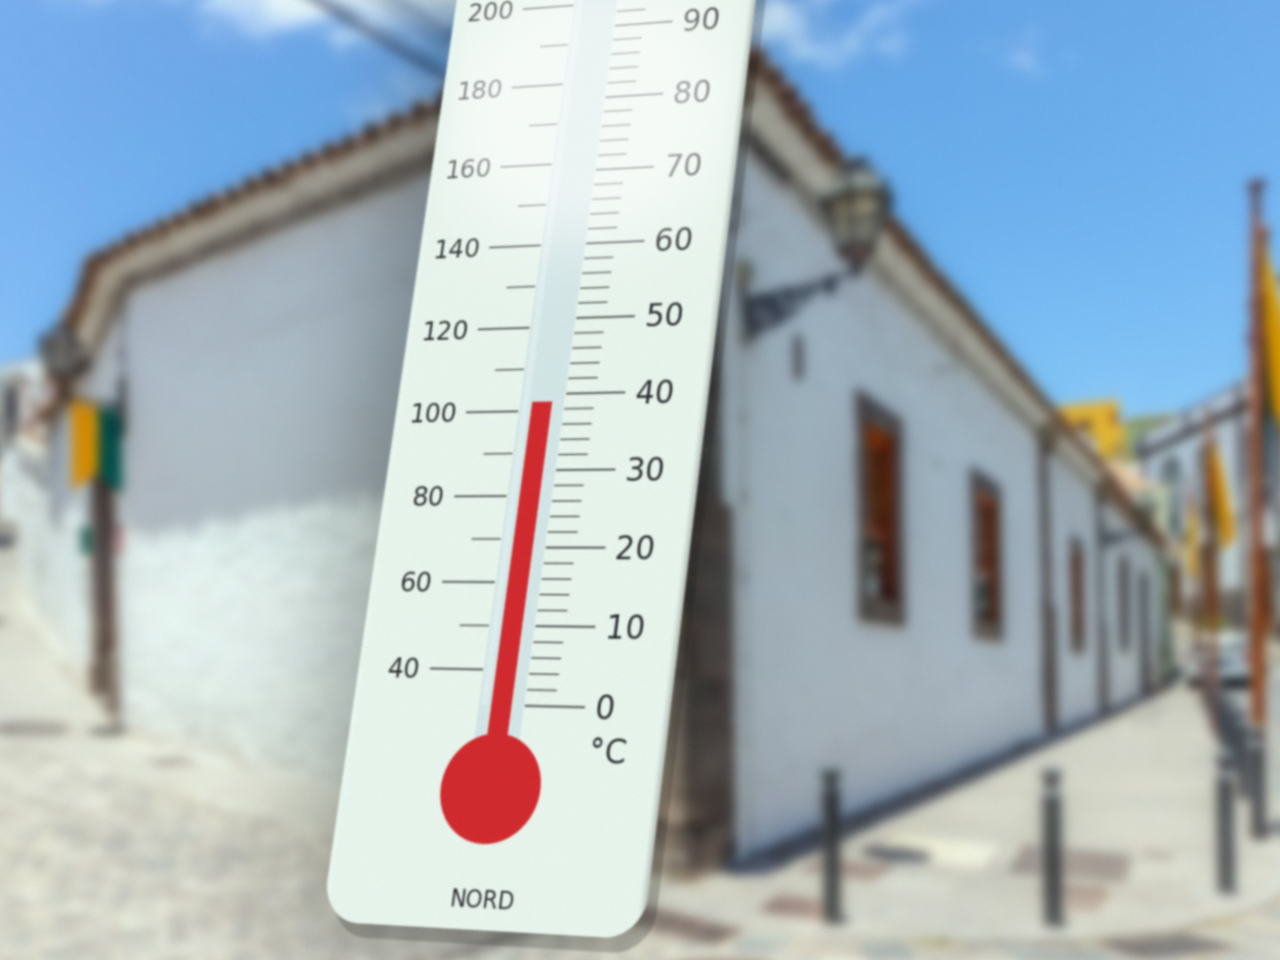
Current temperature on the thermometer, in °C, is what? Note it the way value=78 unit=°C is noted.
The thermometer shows value=39 unit=°C
